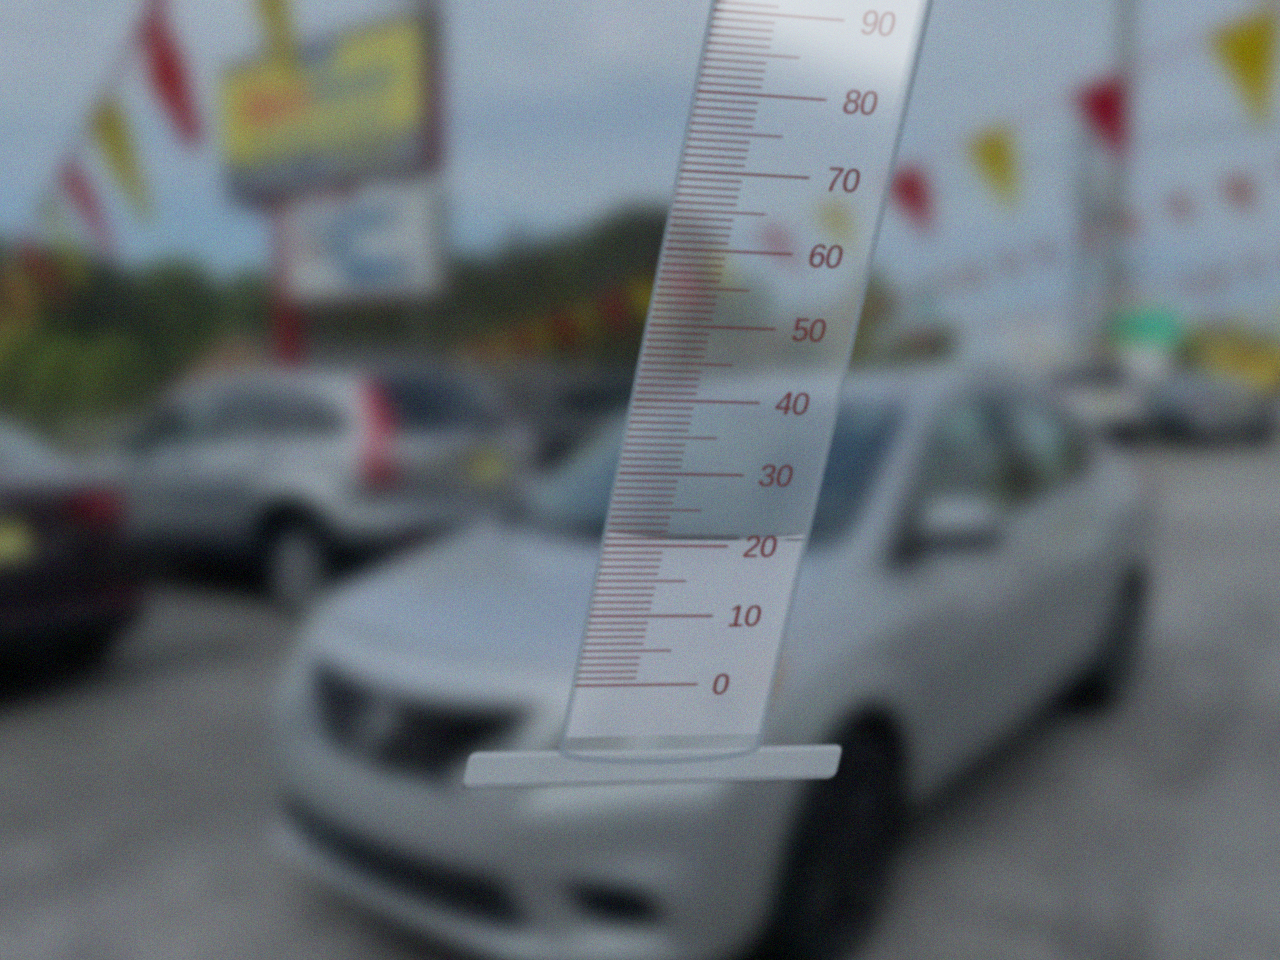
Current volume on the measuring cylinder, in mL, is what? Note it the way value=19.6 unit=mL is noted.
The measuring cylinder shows value=21 unit=mL
